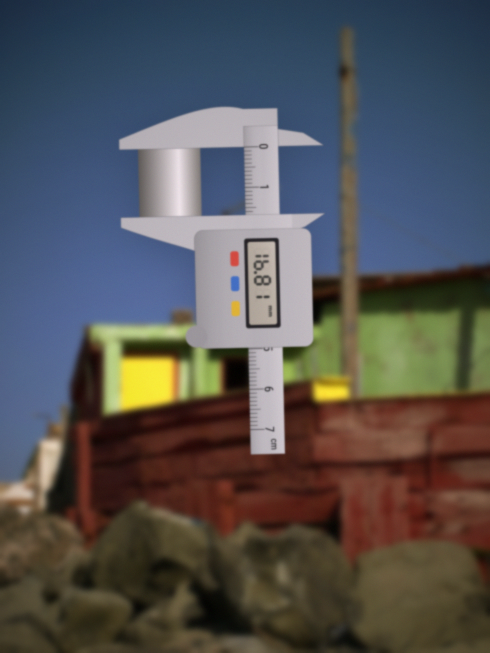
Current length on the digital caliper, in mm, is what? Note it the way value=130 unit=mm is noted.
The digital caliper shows value=16.81 unit=mm
